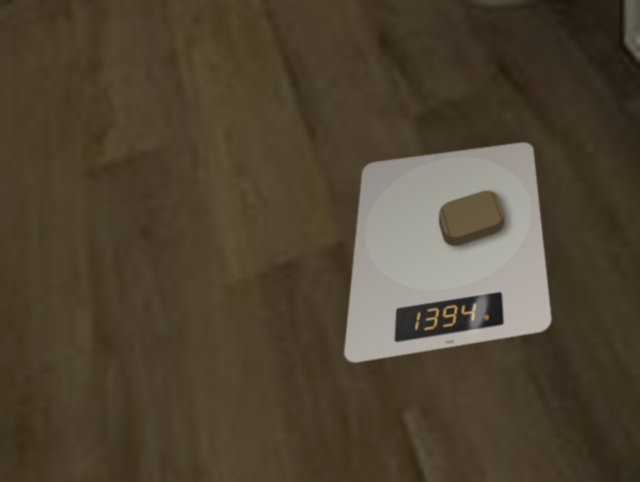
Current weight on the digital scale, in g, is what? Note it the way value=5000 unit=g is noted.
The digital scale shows value=1394 unit=g
